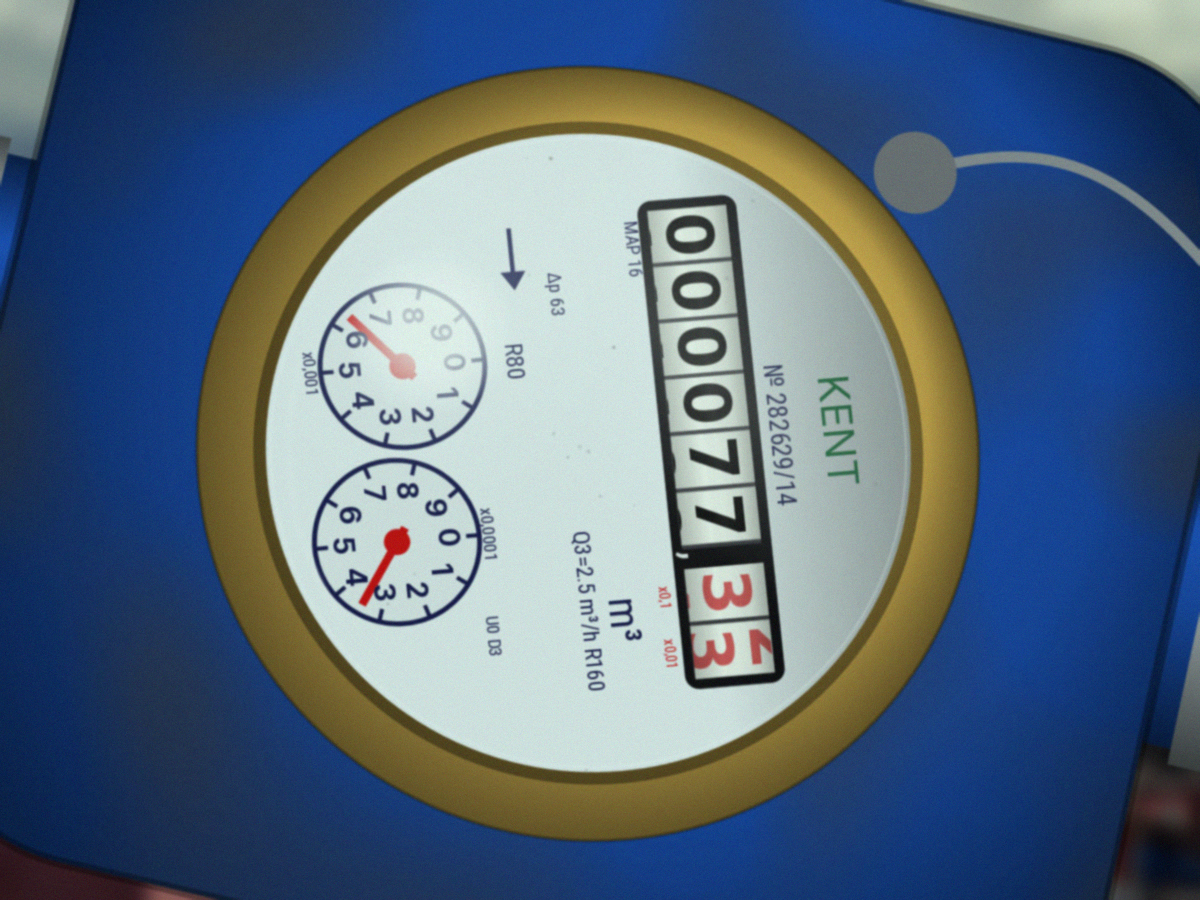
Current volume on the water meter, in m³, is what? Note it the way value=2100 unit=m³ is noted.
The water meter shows value=77.3263 unit=m³
